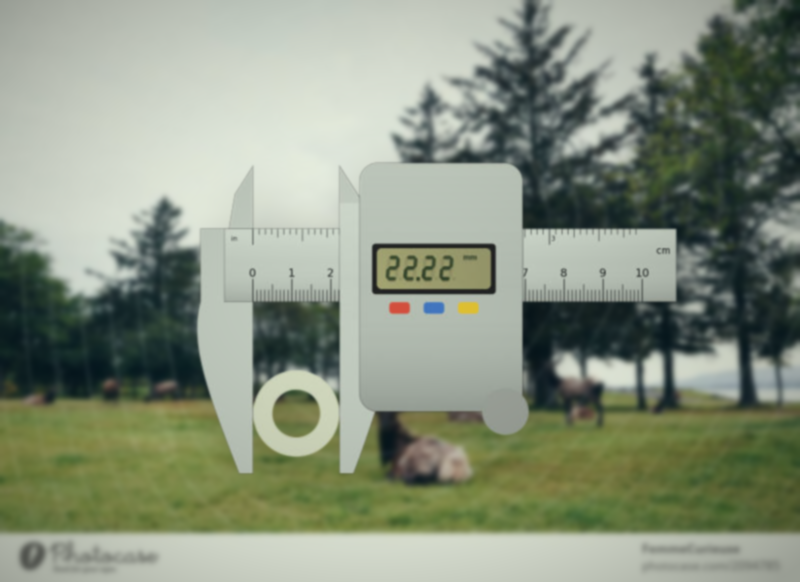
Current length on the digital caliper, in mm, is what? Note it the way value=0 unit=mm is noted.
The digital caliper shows value=22.22 unit=mm
